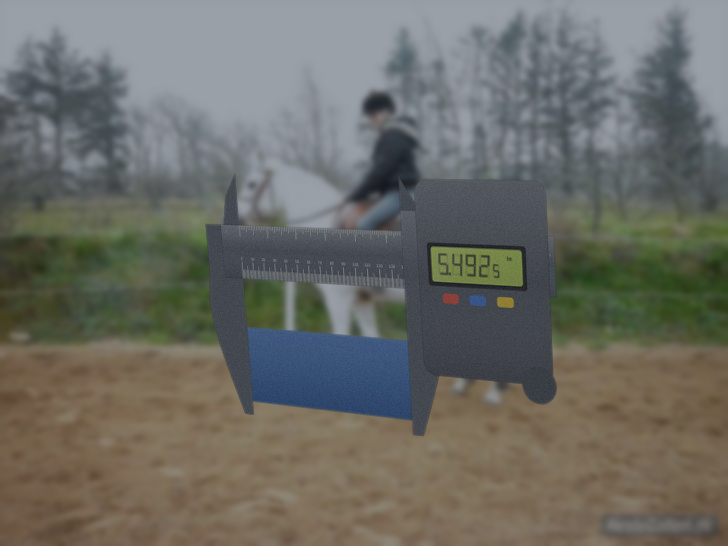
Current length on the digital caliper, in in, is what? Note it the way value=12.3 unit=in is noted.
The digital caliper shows value=5.4925 unit=in
